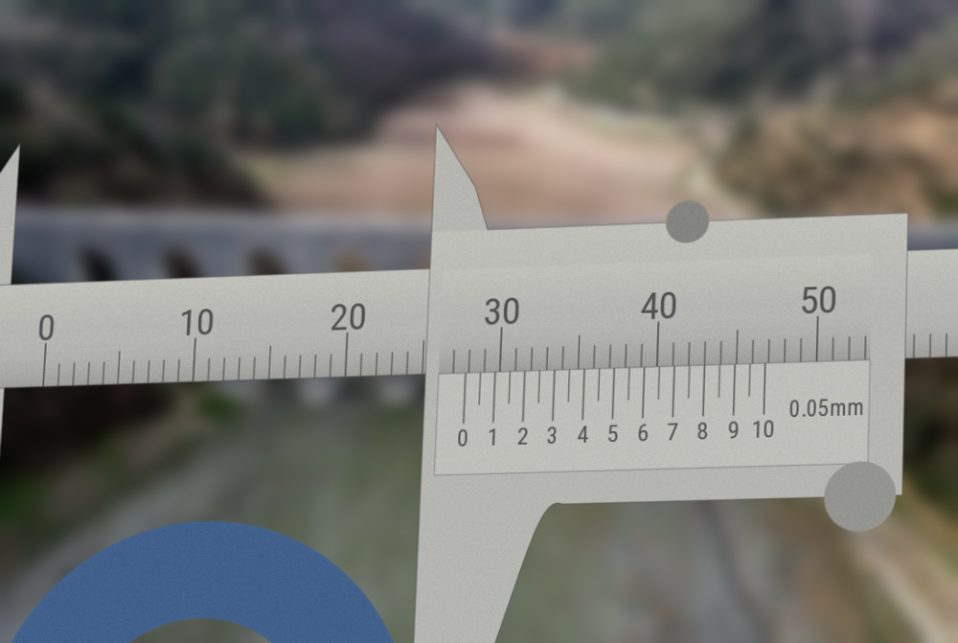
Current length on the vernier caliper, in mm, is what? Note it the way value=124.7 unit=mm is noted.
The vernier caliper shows value=27.8 unit=mm
